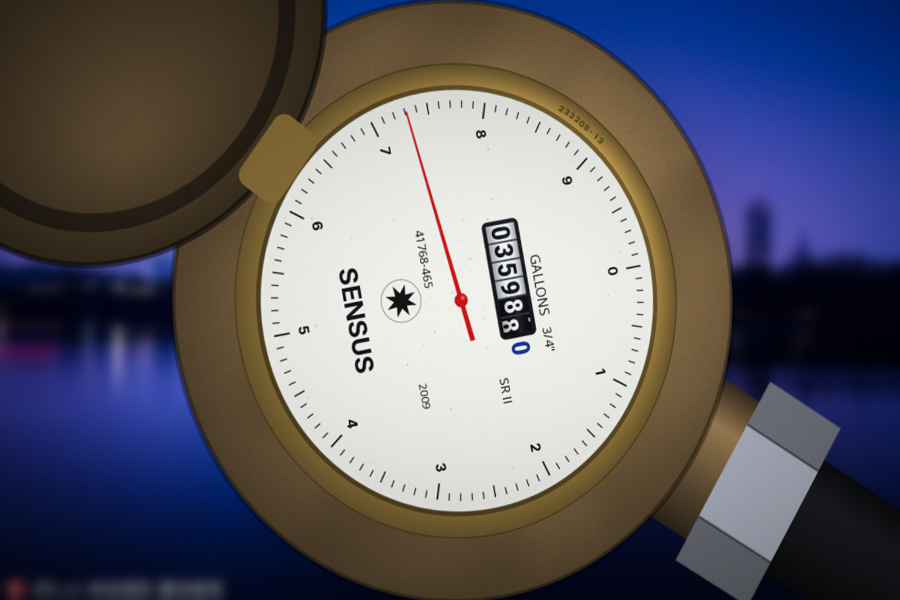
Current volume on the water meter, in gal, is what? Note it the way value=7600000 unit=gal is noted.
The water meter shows value=359877.3 unit=gal
